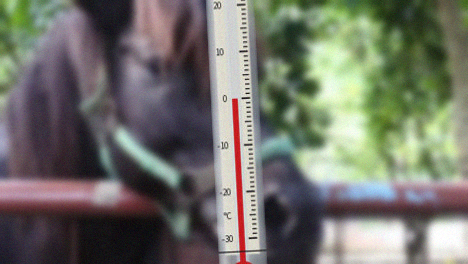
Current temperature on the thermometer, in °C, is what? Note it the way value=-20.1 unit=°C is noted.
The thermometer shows value=0 unit=°C
